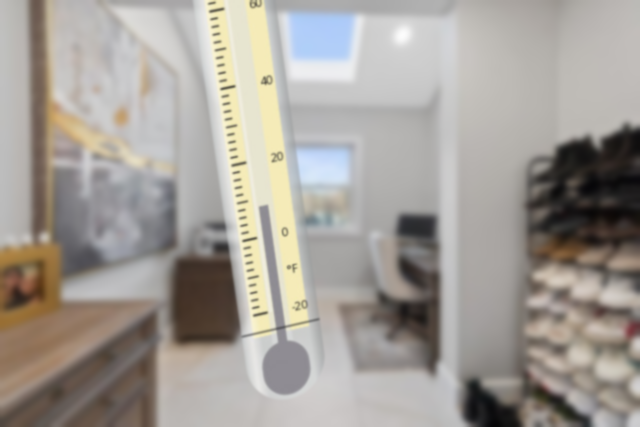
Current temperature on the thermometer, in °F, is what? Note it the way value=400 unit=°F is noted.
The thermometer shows value=8 unit=°F
